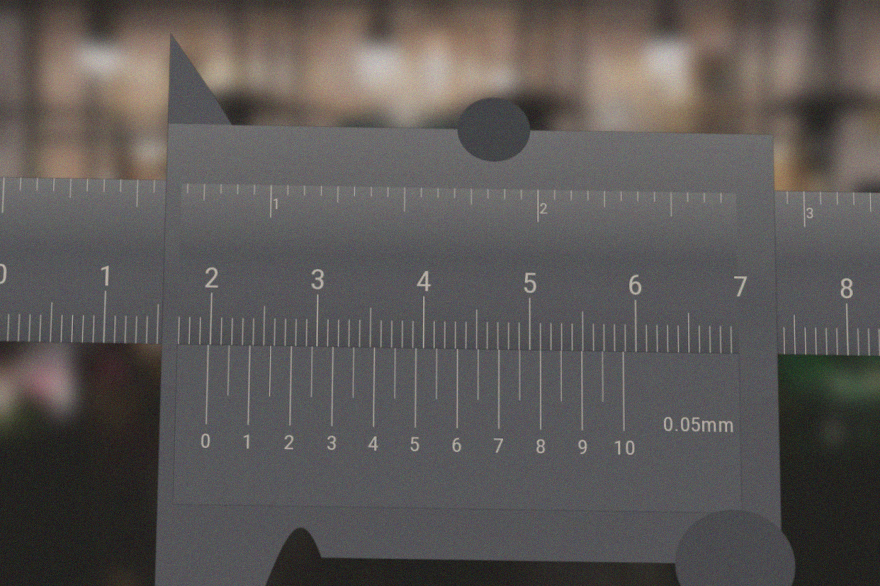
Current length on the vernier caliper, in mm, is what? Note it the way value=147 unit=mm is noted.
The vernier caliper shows value=19.8 unit=mm
